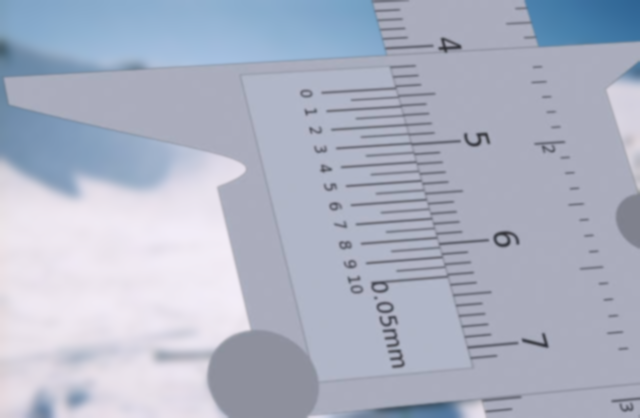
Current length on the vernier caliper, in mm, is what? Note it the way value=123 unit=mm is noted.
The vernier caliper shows value=44.2 unit=mm
